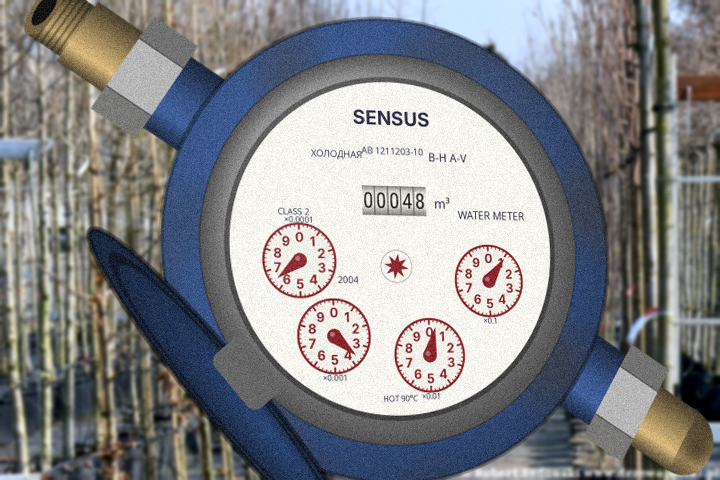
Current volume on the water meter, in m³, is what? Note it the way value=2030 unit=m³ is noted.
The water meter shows value=48.1036 unit=m³
